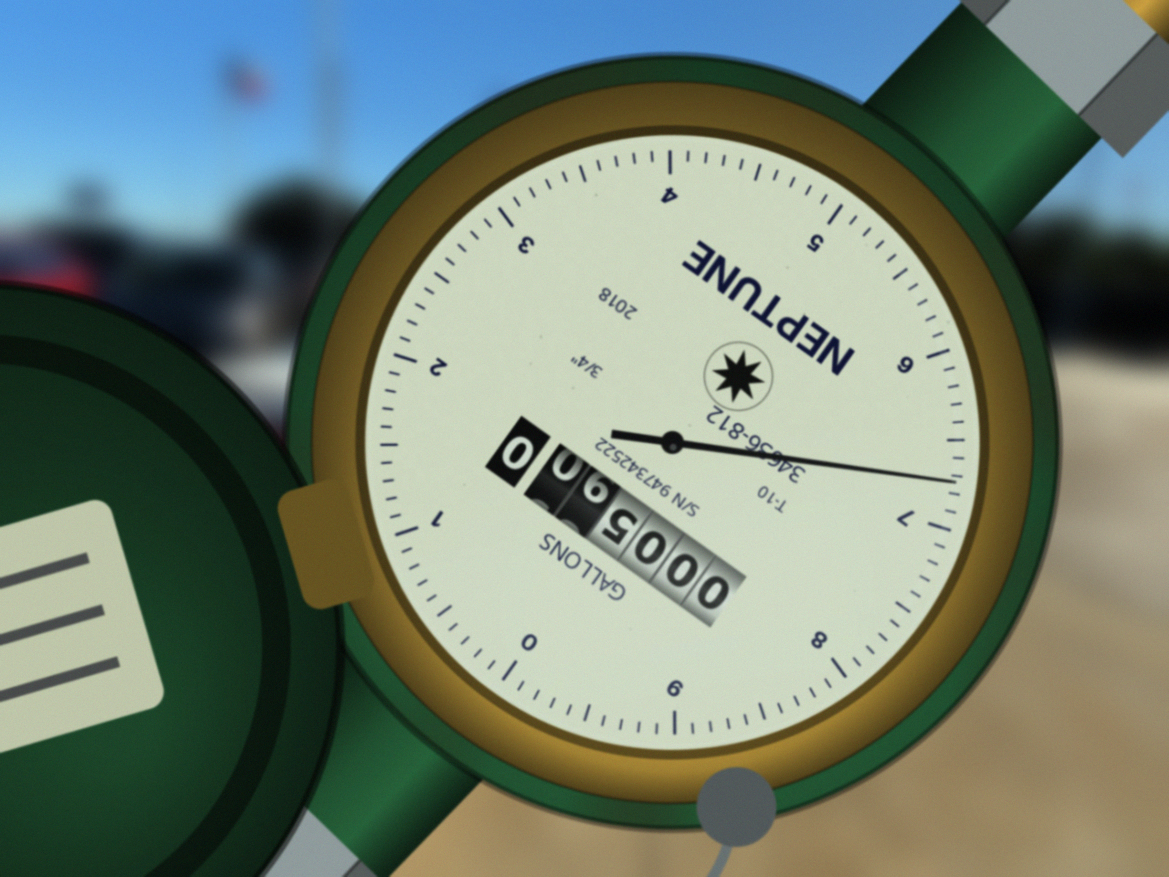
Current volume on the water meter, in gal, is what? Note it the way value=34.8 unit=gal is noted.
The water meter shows value=5896.7 unit=gal
